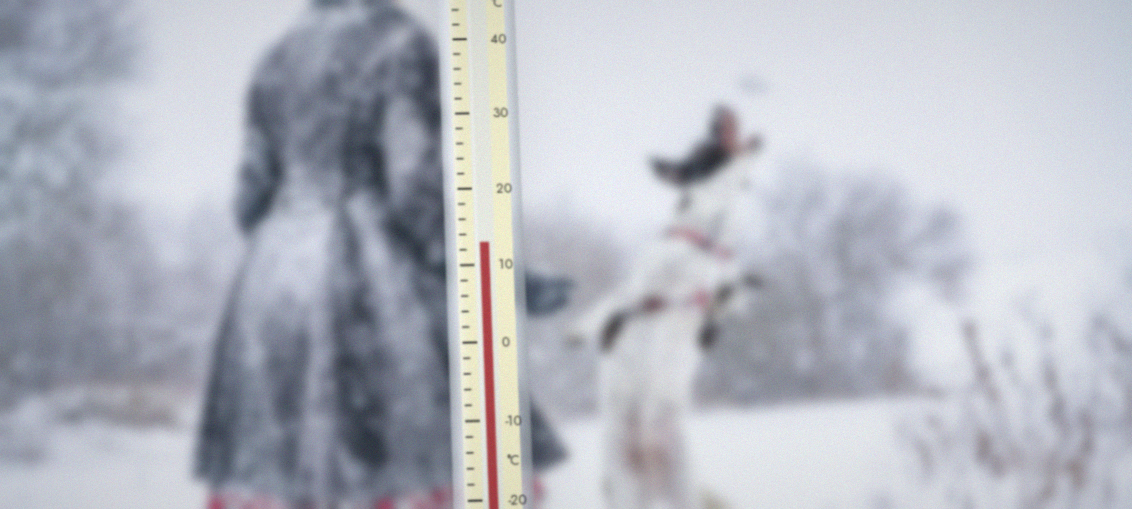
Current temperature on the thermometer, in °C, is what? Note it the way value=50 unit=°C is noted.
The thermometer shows value=13 unit=°C
